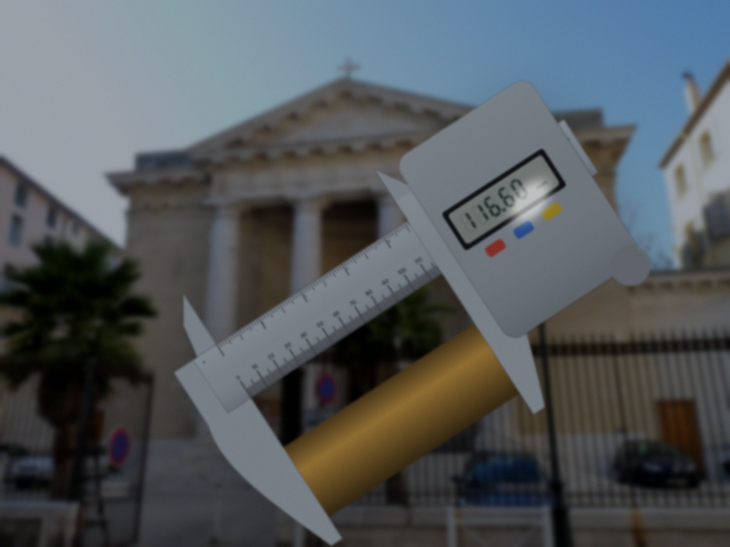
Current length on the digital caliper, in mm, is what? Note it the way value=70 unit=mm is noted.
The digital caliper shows value=116.60 unit=mm
